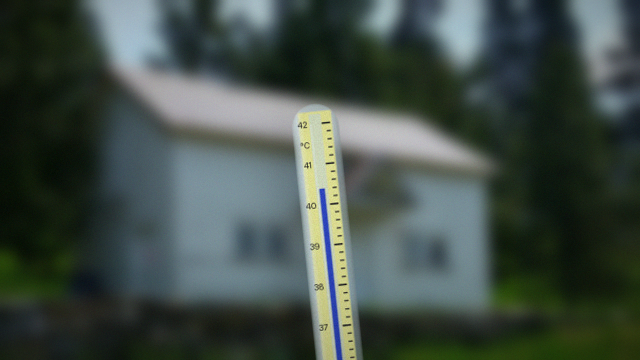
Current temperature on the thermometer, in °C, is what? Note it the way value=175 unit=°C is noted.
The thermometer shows value=40.4 unit=°C
